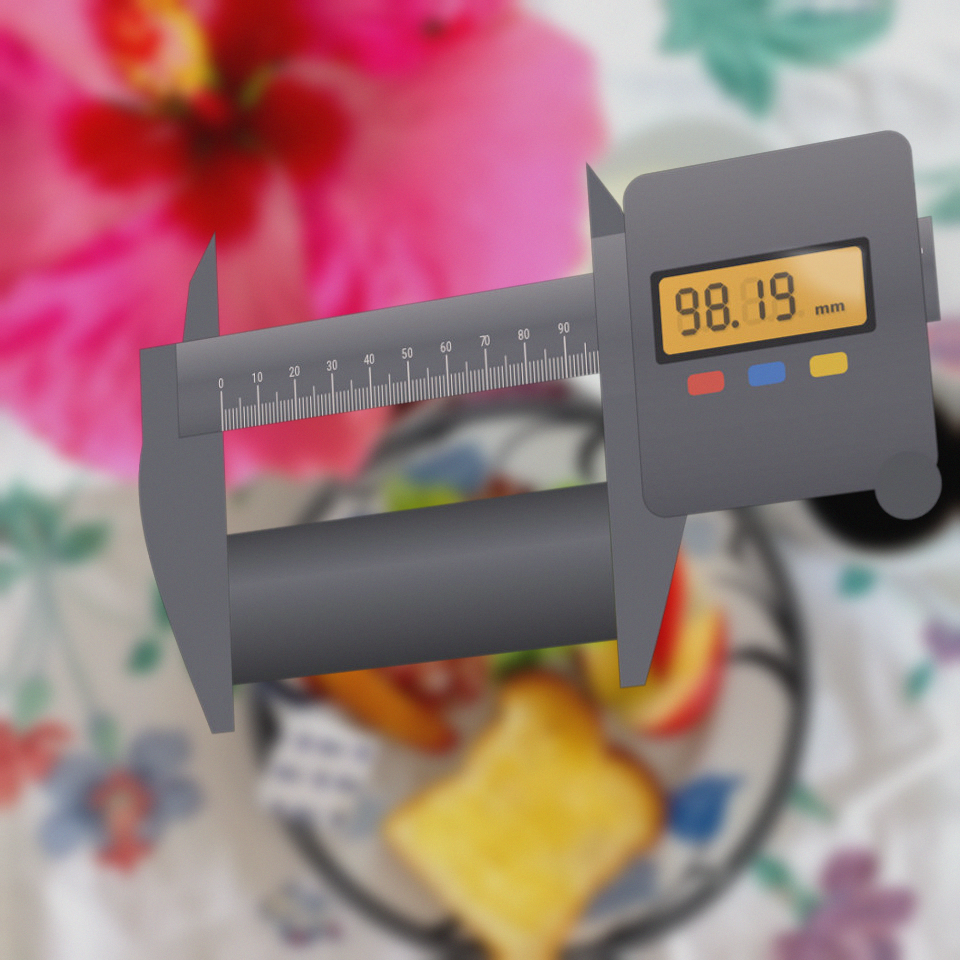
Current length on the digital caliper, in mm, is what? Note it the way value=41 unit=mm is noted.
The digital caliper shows value=98.19 unit=mm
